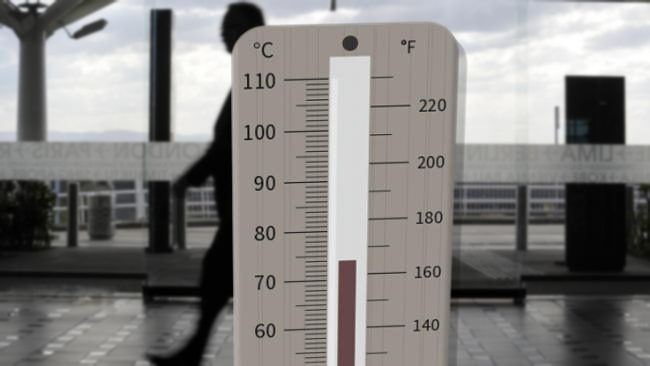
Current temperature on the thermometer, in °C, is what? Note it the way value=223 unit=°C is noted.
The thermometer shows value=74 unit=°C
